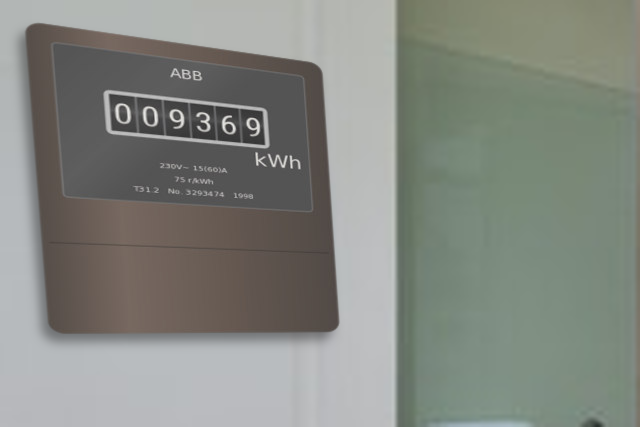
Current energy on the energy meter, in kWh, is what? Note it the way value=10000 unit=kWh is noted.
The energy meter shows value=9369 unit=kWh
